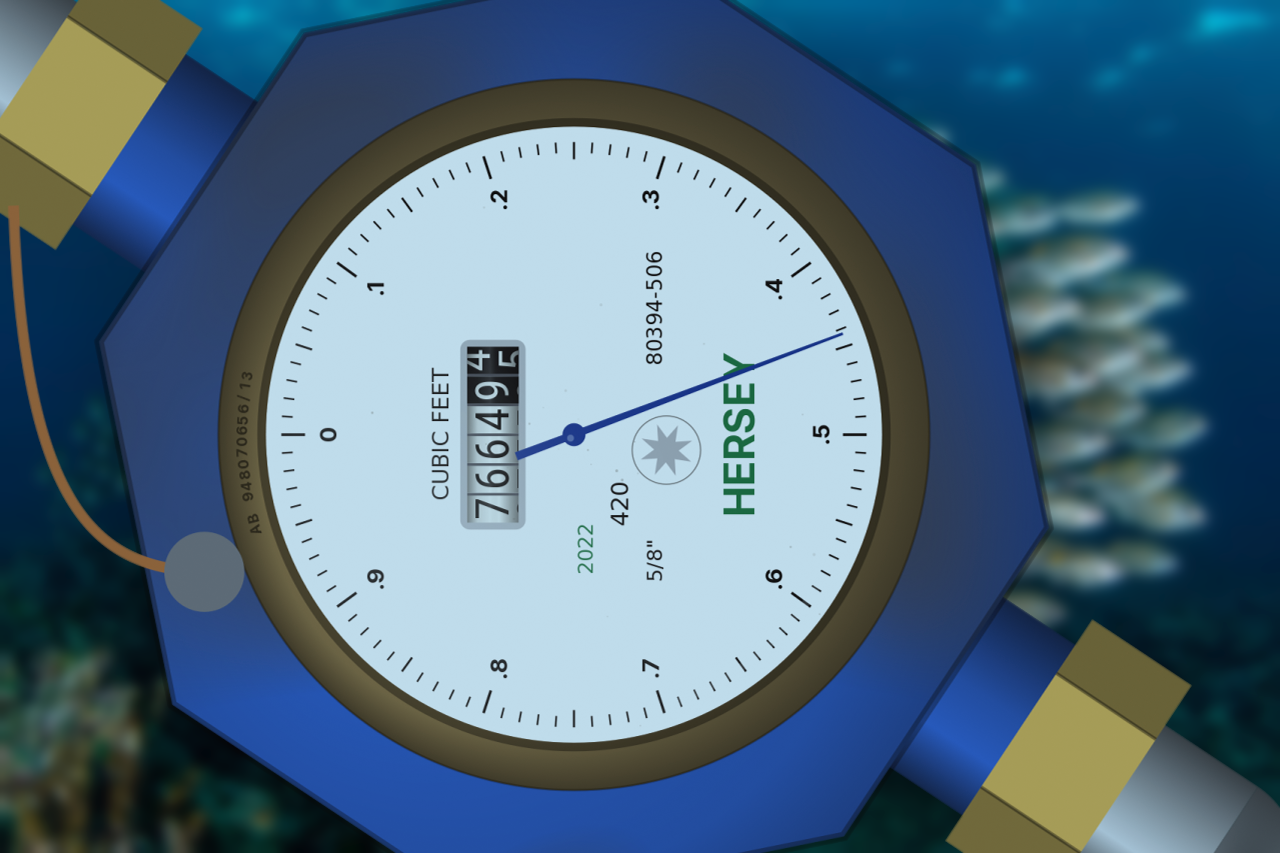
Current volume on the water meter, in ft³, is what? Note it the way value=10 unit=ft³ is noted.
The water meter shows value=766494.44 unit=ft³
